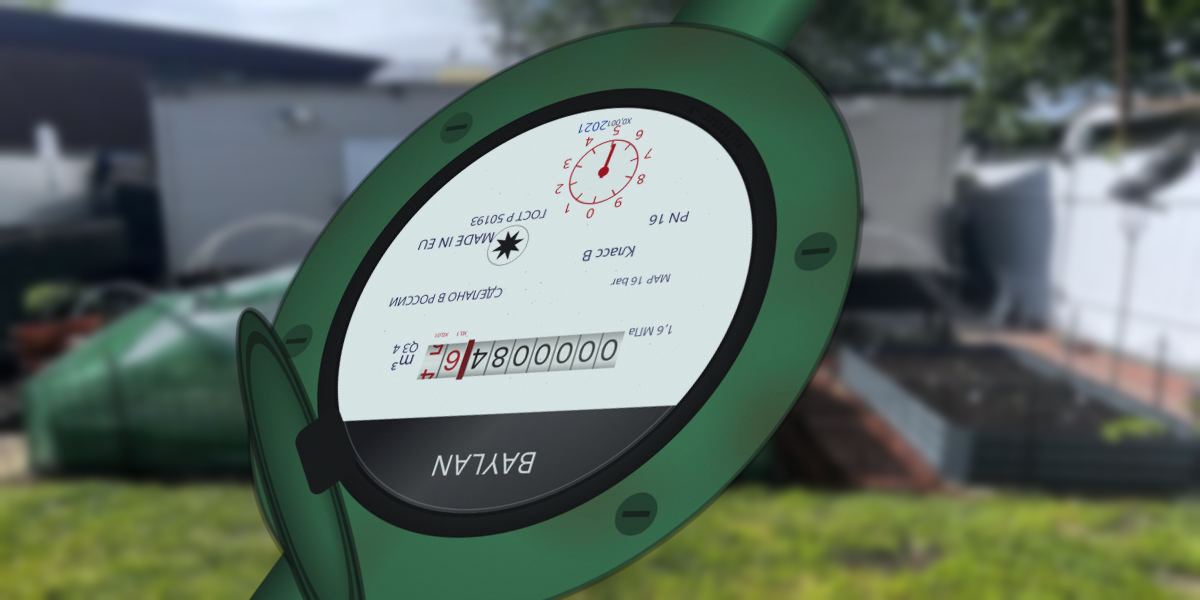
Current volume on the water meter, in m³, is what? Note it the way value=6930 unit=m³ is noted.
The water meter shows value=84.645 unit=m³
